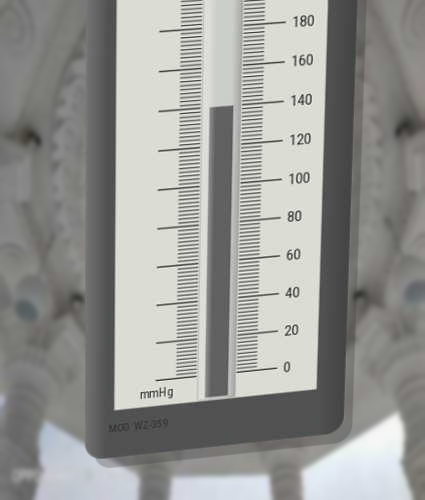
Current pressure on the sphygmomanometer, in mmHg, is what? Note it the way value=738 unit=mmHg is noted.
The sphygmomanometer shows value=140 unit=mmHg
